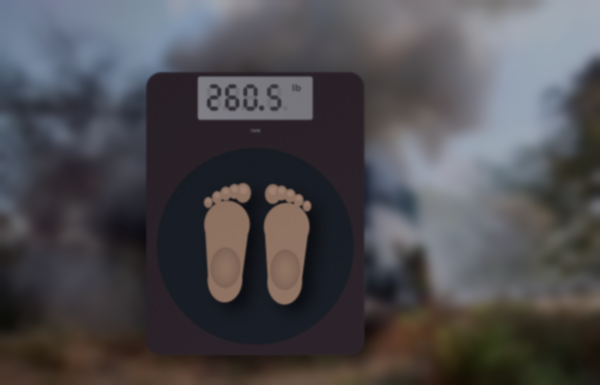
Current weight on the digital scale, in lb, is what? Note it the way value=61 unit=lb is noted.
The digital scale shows value=260.5 unit=lb
